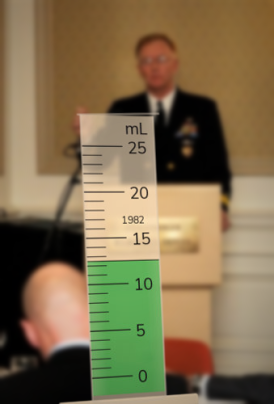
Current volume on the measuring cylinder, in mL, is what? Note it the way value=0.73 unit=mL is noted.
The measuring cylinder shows value=12.5 unit=mL
